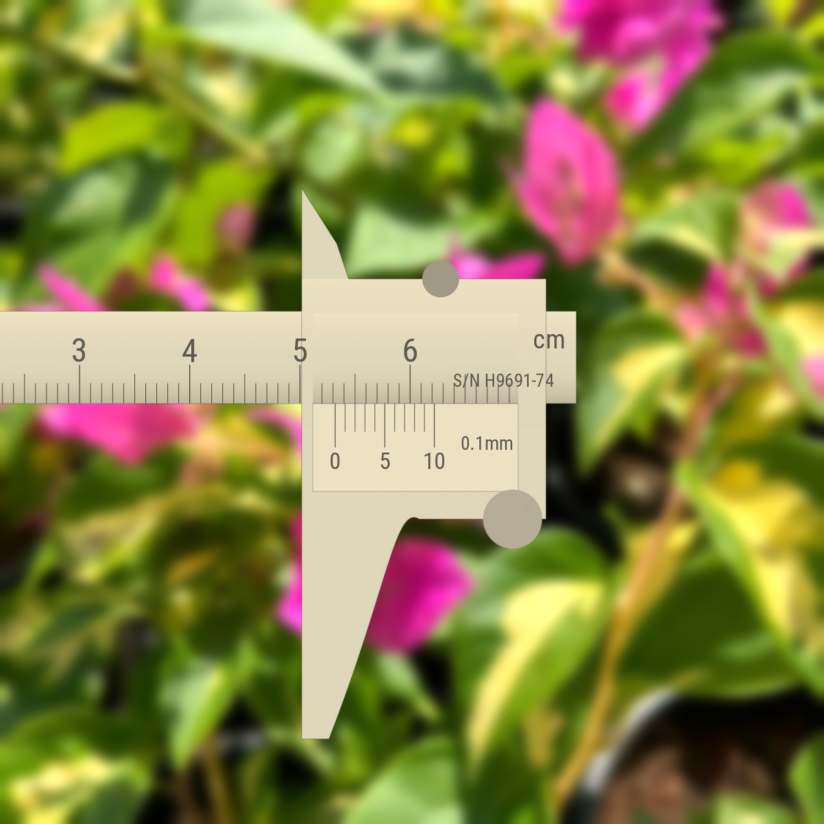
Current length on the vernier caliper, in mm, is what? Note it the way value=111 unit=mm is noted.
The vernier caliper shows value=53.2 unit=mm
